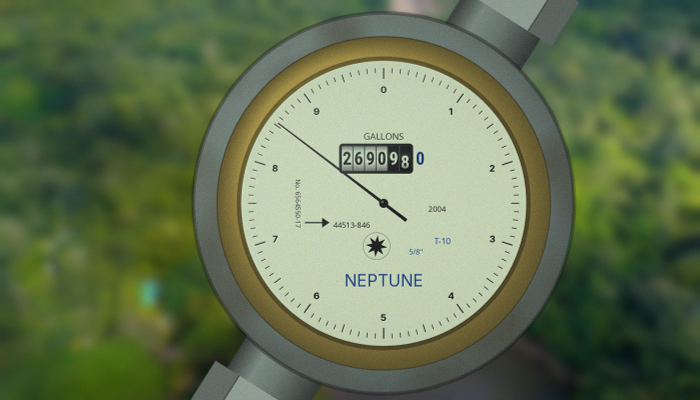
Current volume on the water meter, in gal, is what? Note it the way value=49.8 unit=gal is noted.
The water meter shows value=2690978.5 unit=gal
